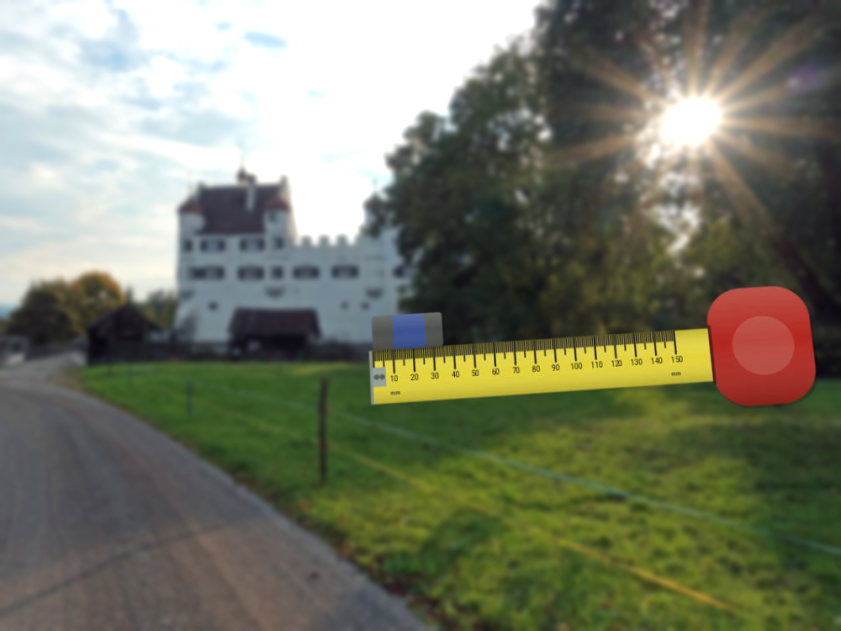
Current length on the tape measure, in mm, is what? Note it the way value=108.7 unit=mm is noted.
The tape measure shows value=35 unit=mm
